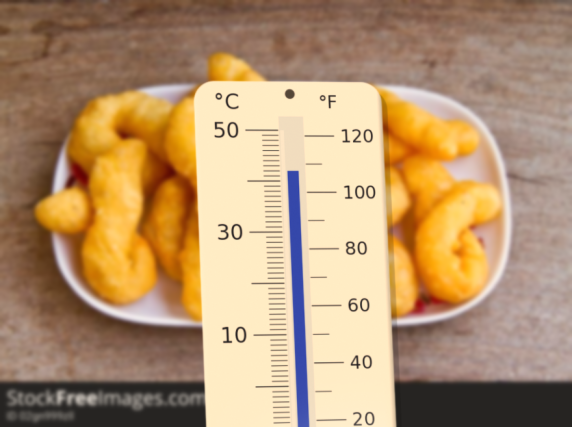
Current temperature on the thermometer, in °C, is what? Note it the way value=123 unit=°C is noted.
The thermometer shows value=42 unit=°C
